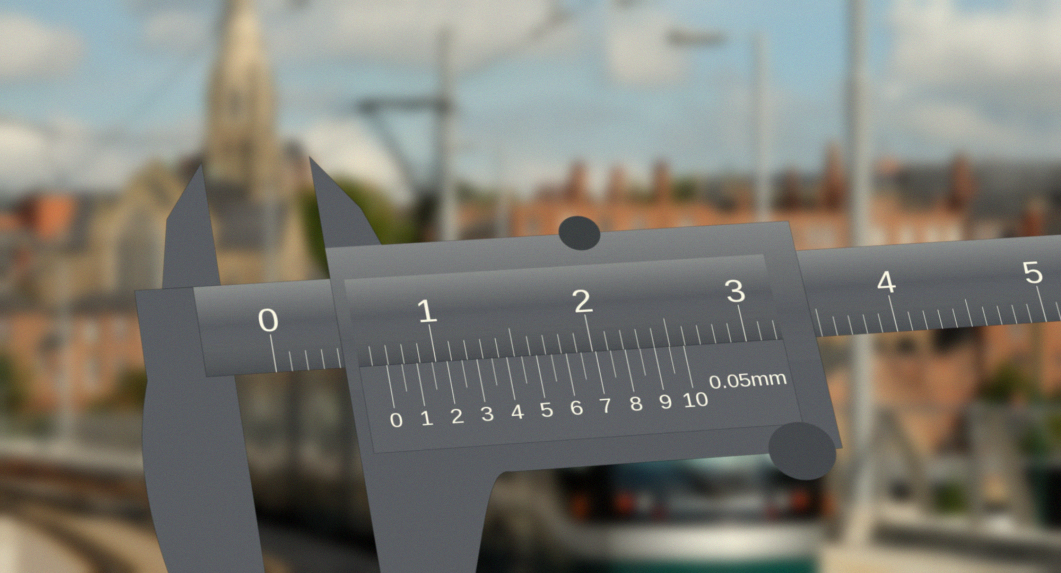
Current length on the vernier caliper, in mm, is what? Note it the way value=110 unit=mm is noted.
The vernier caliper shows value=6.9 unit=mm
